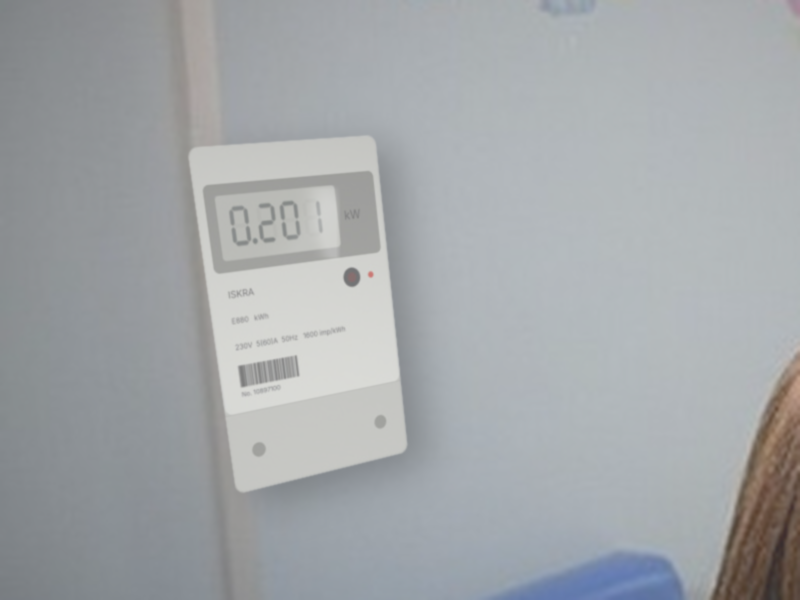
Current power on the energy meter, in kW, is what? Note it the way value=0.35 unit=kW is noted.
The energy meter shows value=0.201 unit=kW
